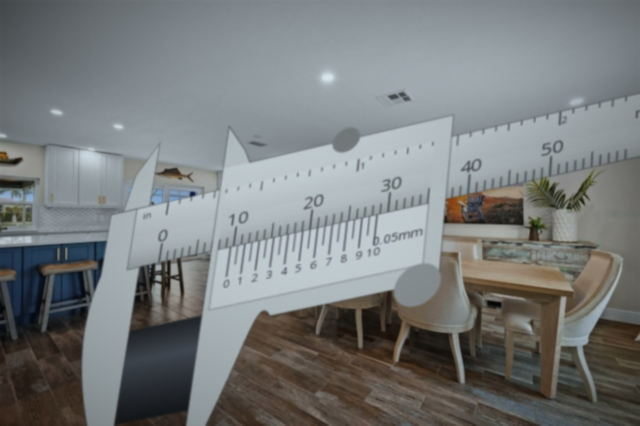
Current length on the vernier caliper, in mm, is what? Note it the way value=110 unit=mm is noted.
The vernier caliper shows value=9.6 unit=mm
